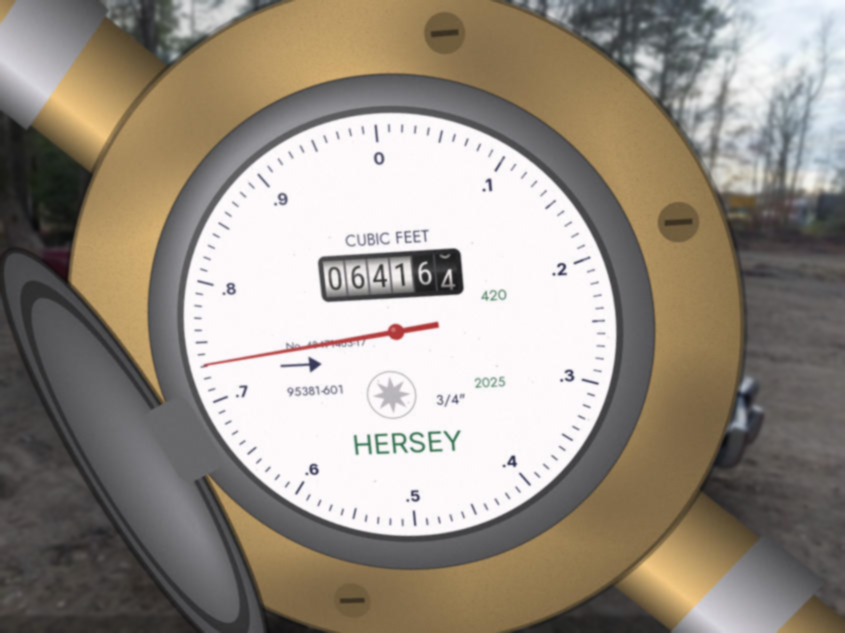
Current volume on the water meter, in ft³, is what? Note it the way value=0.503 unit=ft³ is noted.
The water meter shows value=64163.73 unit=ft³
